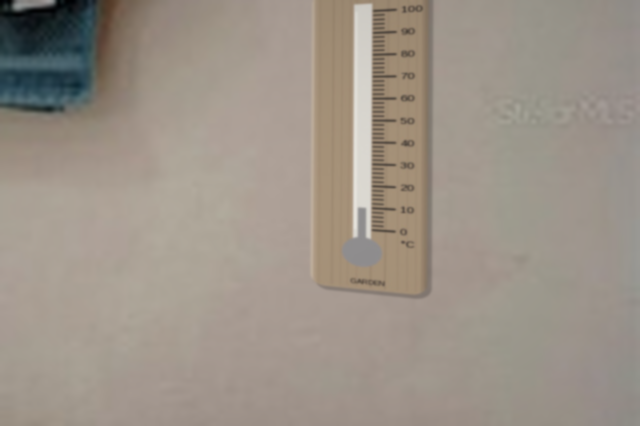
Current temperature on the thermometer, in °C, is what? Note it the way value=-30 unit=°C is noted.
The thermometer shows value=10 unit=°C
